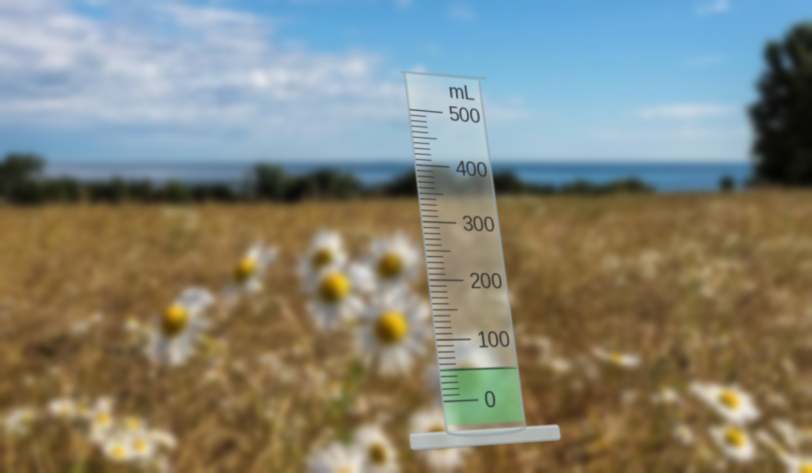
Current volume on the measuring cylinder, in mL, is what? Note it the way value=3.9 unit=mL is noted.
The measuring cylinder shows value=50 unit=mL
